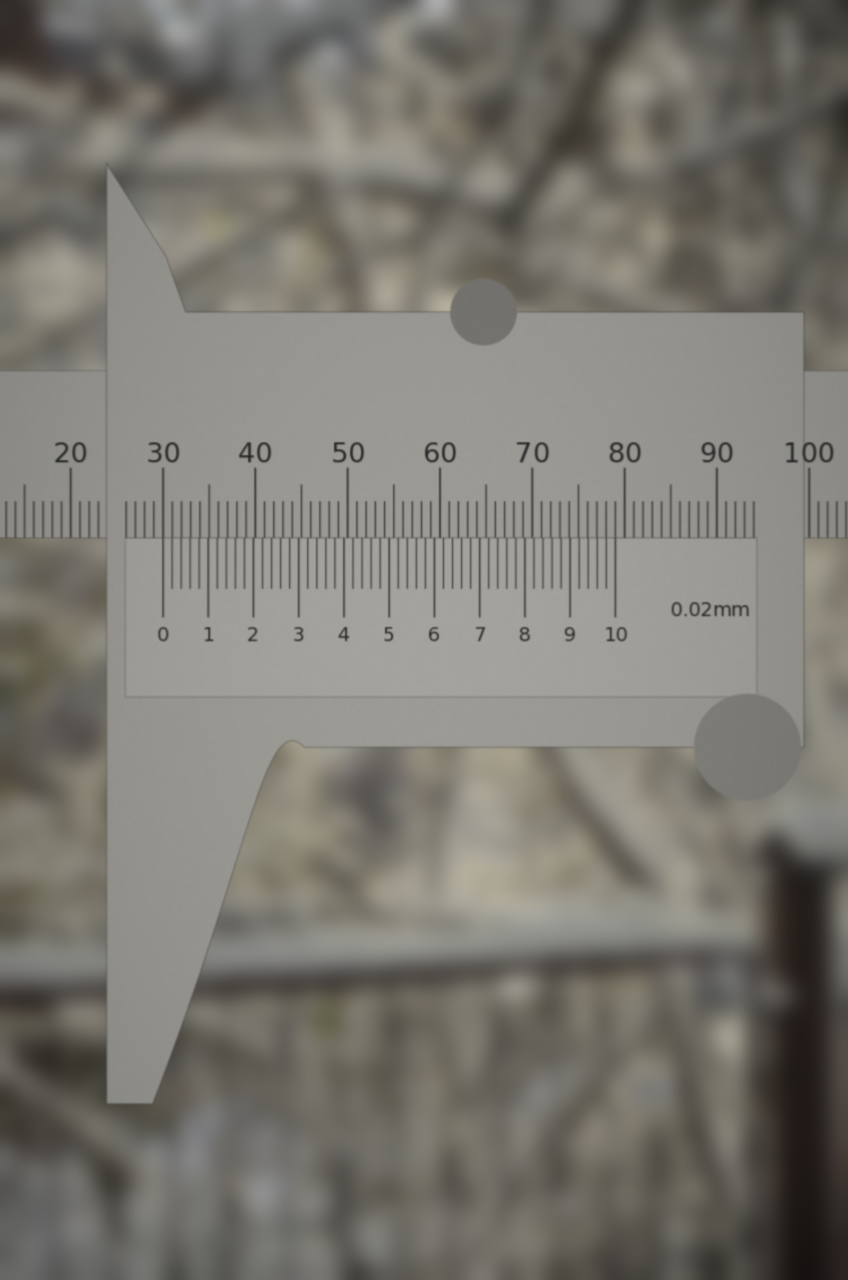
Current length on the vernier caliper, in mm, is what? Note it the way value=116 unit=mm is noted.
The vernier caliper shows value=30.0 unit=mm
